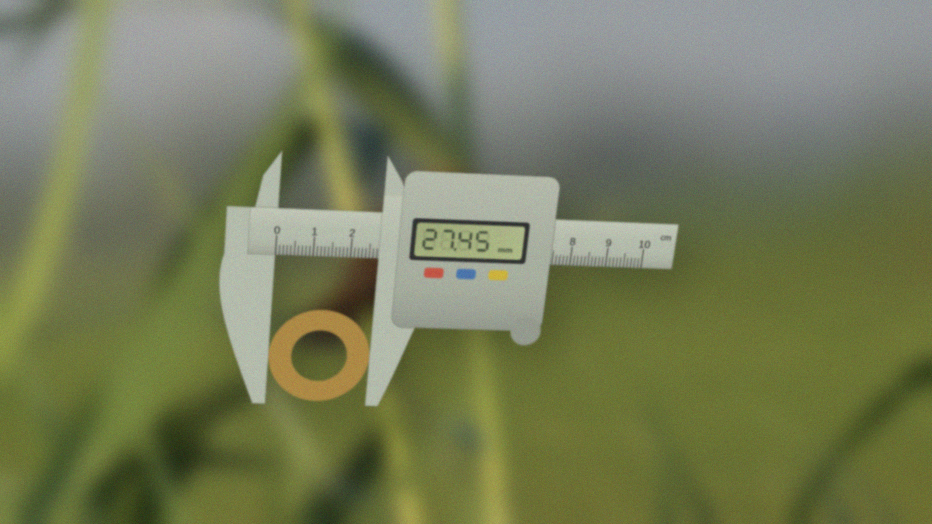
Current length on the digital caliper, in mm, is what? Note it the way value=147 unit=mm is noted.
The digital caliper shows value=27.45 unit=mm
